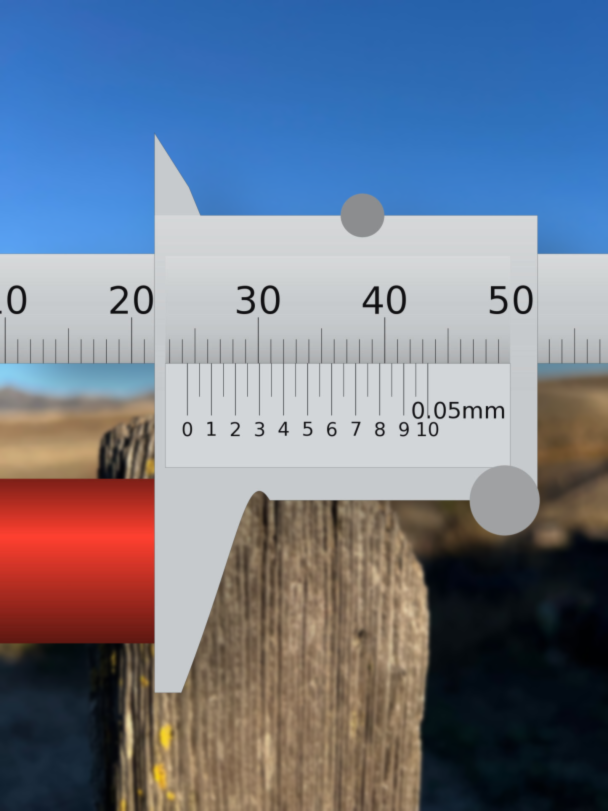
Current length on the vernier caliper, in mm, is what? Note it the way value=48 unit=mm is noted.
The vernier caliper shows value=24.4 unit=mm
